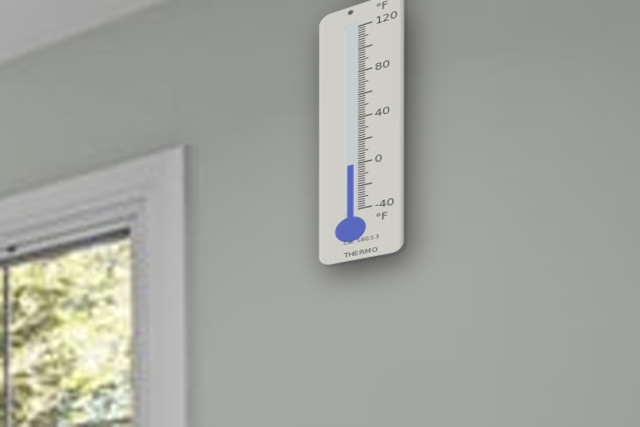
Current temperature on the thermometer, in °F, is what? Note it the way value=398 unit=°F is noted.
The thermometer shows value=0 unit=°F
